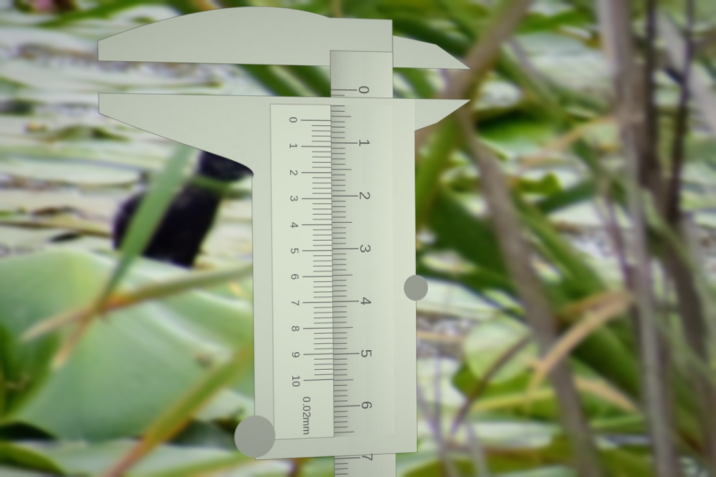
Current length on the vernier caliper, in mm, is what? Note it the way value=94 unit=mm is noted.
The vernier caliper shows value=5.8 unit=mm
